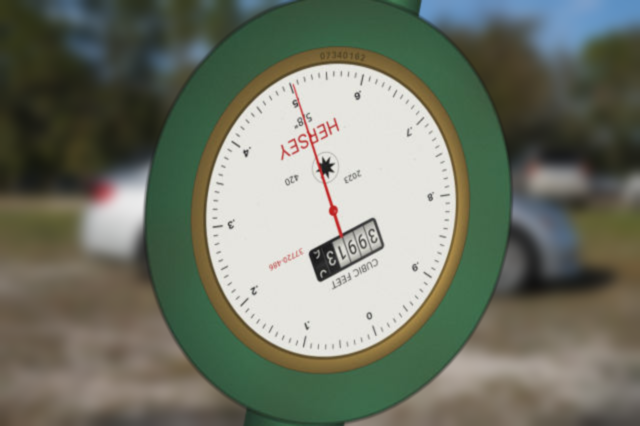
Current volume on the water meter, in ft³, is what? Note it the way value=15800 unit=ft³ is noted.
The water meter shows value=399135.50 unit=ft³
